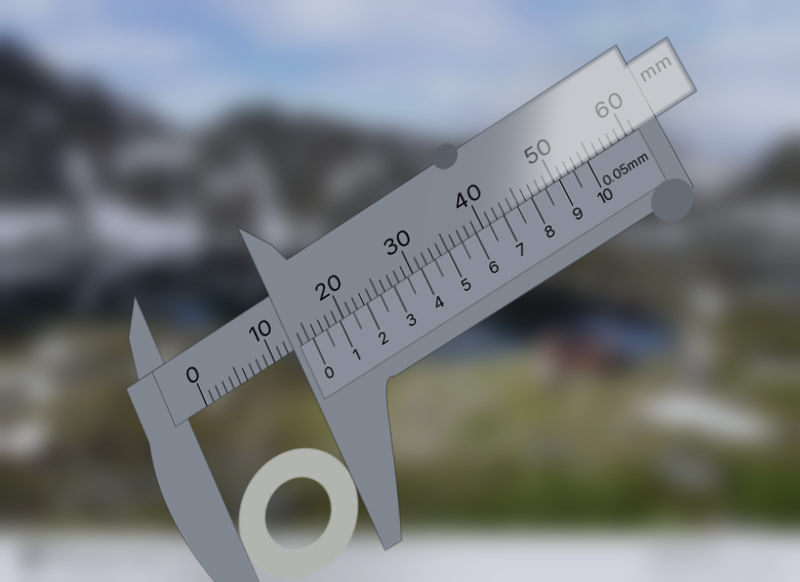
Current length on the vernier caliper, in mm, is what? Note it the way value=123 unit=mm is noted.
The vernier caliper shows value=15.6 unit=mm
